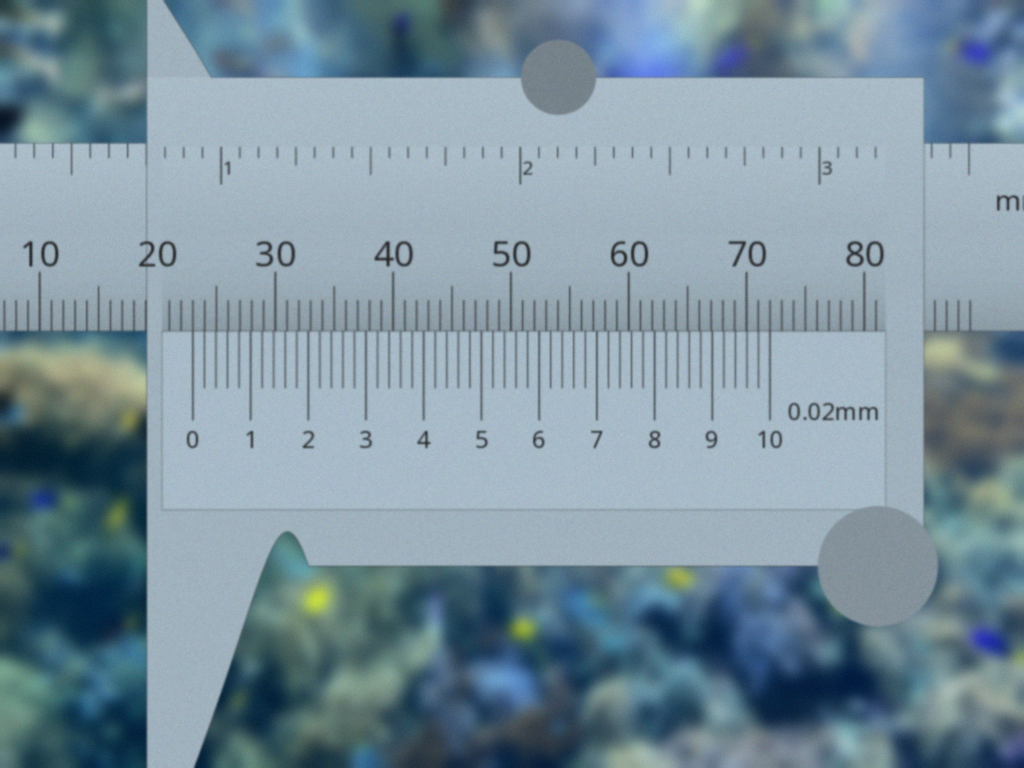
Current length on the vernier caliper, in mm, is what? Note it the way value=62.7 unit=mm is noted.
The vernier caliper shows value=23.0 unit=mm
